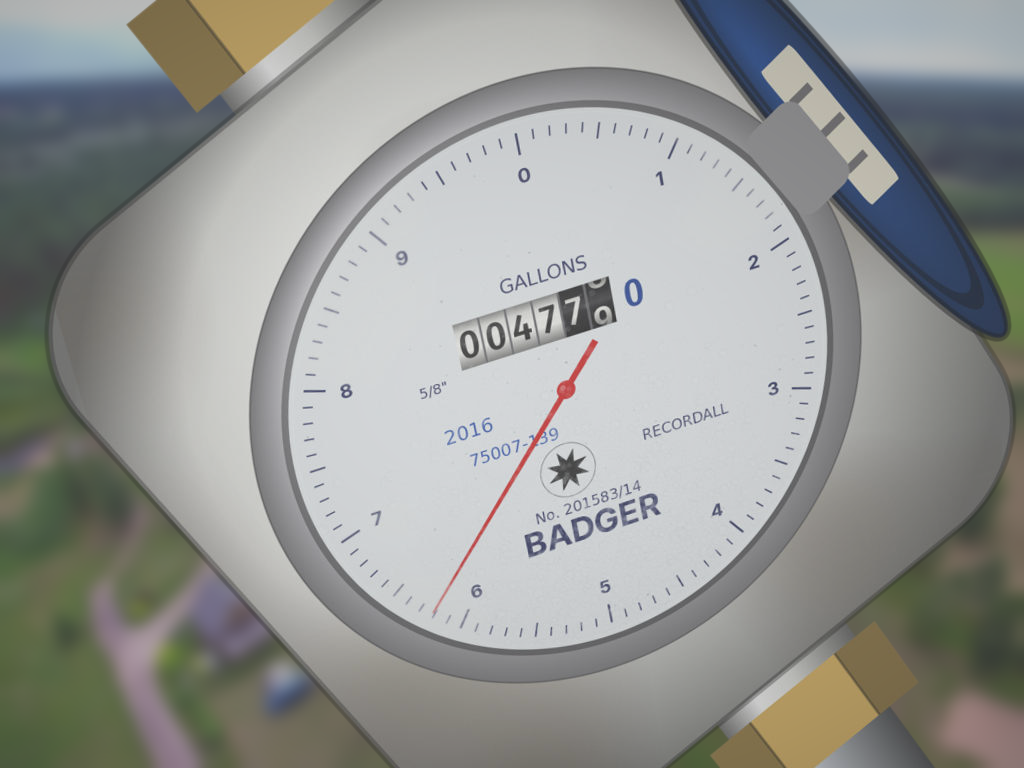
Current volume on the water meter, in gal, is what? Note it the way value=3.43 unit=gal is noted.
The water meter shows value=47786.2 unit=gal
